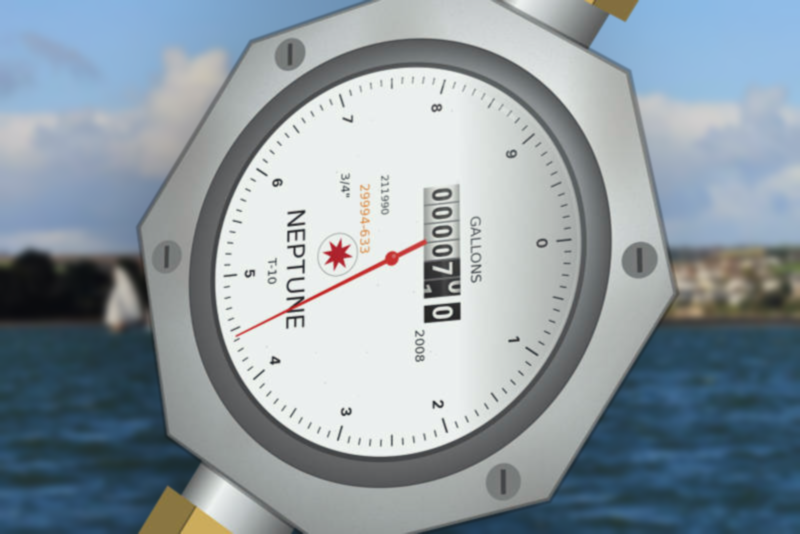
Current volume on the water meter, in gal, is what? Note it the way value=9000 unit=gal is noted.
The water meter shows value=704.4 unit=gal
